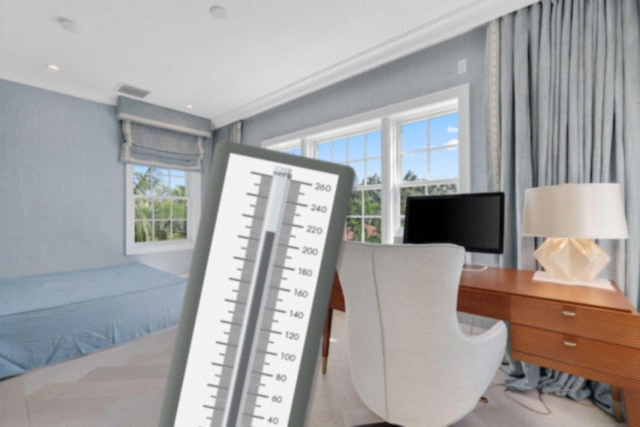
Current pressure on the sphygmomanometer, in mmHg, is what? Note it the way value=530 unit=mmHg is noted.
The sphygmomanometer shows value=210 unit=mmHg
